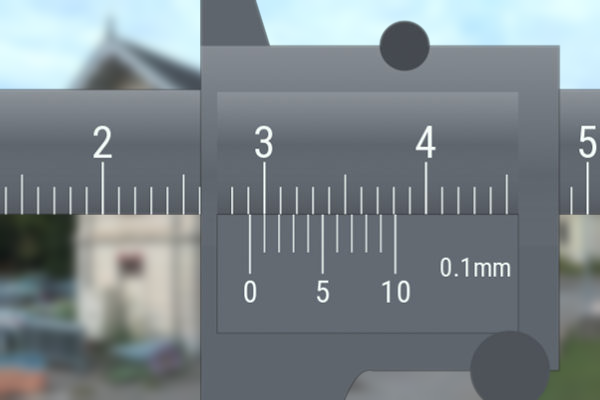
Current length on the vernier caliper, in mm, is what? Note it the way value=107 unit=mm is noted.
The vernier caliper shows value=29.1 unit=mm
